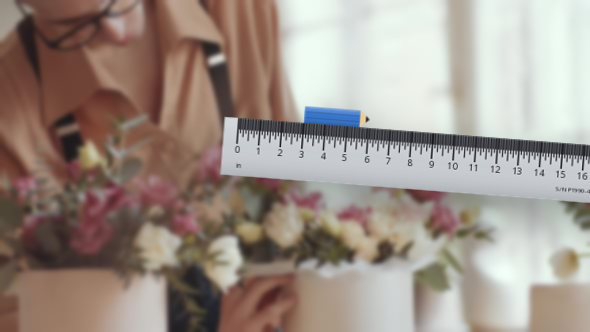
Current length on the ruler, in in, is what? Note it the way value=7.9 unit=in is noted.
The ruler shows value=3 unit=in
